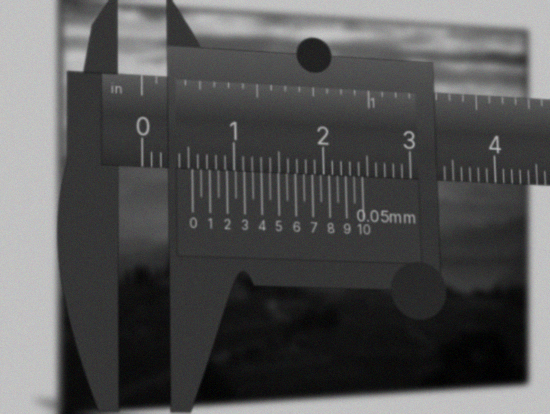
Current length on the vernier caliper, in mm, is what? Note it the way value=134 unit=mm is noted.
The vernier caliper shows value=5.4 unit=mm
